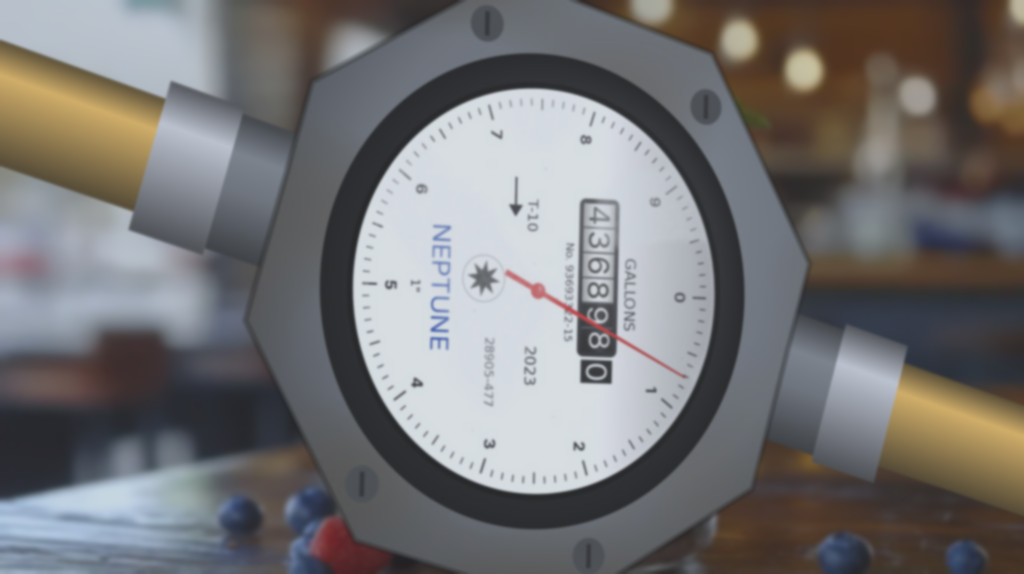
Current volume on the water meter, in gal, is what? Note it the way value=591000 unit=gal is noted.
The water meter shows value=4368980.7 unit=gal
